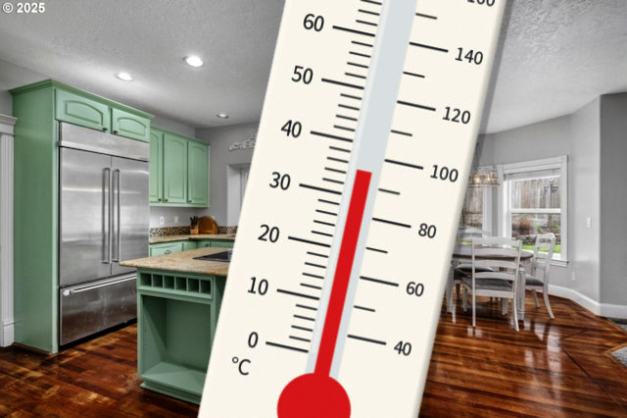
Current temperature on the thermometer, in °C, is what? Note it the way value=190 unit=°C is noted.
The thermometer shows value=35 unit=°C
